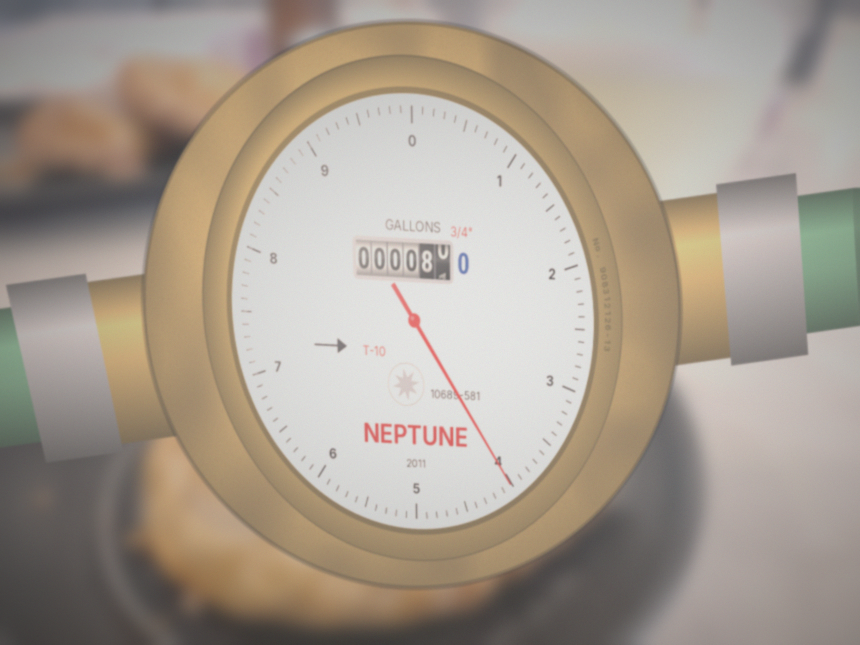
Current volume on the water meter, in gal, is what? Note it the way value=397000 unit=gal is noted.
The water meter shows value=804.0 unit=gal
